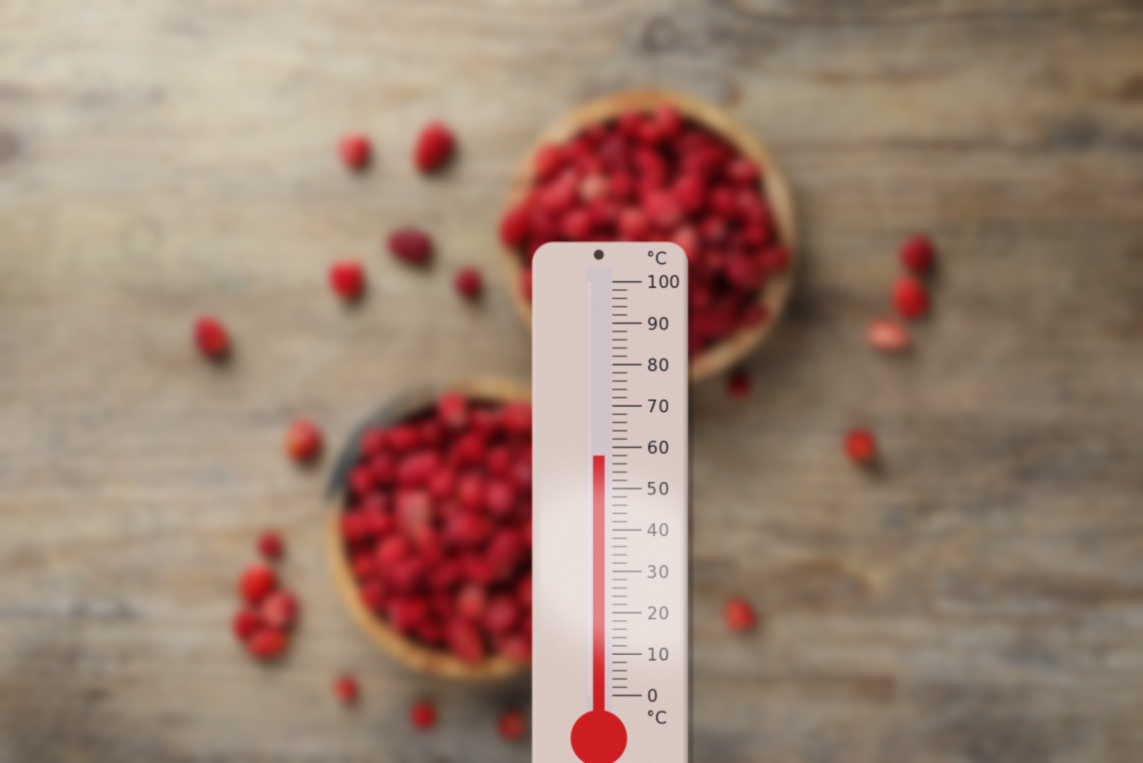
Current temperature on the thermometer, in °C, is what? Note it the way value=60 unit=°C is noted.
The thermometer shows value=58 unit=°C
